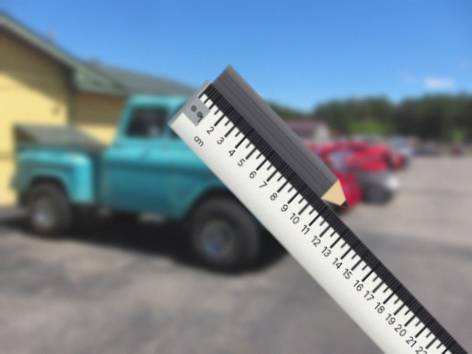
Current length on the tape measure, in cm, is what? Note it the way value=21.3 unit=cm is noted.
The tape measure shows value=12 unit=cm
